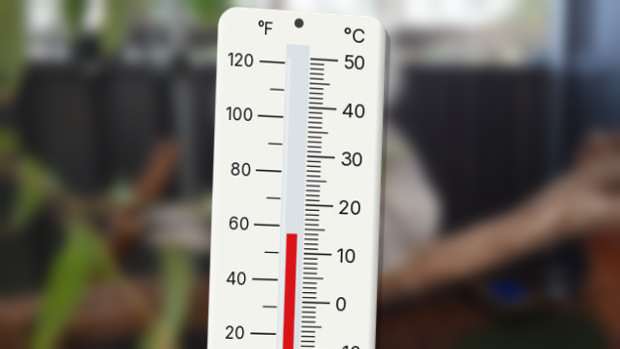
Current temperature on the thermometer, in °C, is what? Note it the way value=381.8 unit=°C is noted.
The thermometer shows value=14 unit=°C
